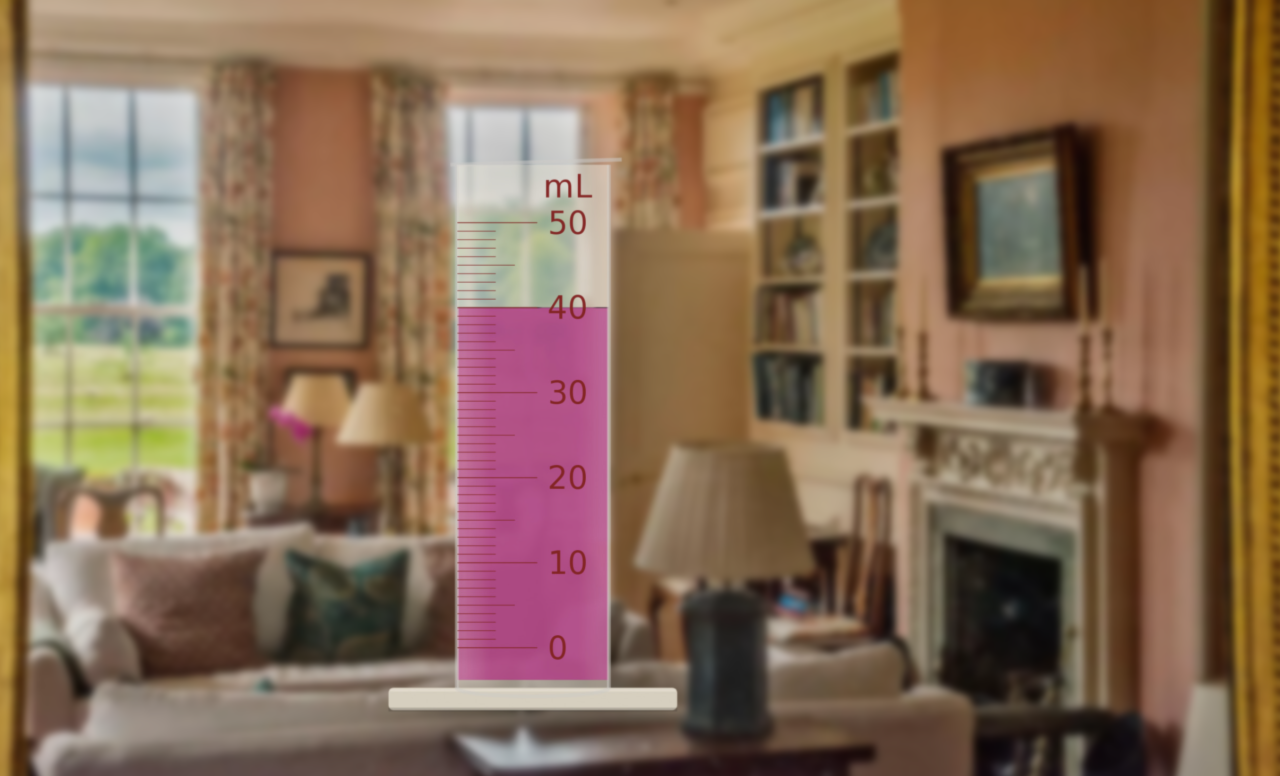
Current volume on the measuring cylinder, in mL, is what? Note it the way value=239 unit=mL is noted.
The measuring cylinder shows value=40 unit=mL
